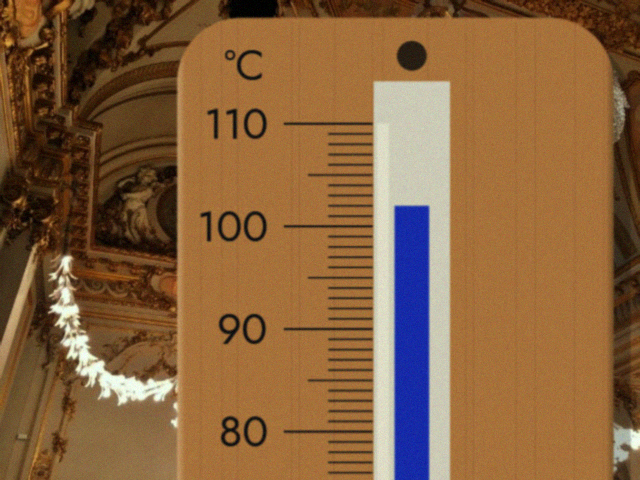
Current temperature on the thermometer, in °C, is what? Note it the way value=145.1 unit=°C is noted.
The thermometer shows value=102 unit=°C
